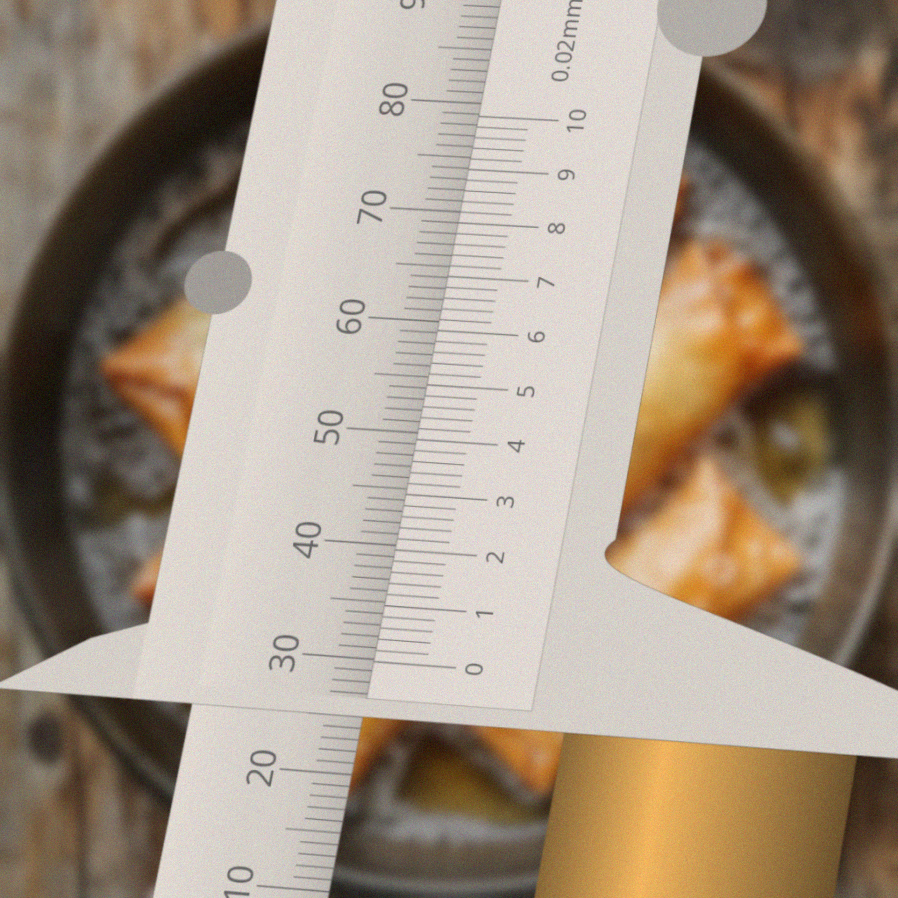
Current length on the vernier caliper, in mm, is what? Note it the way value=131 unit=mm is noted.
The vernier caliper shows value=29.8 unit=mm
